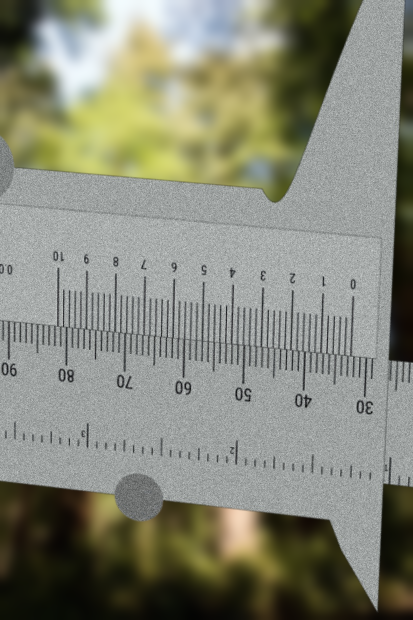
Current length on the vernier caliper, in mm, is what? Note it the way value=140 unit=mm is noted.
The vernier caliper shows value=32.5 unit=mm
